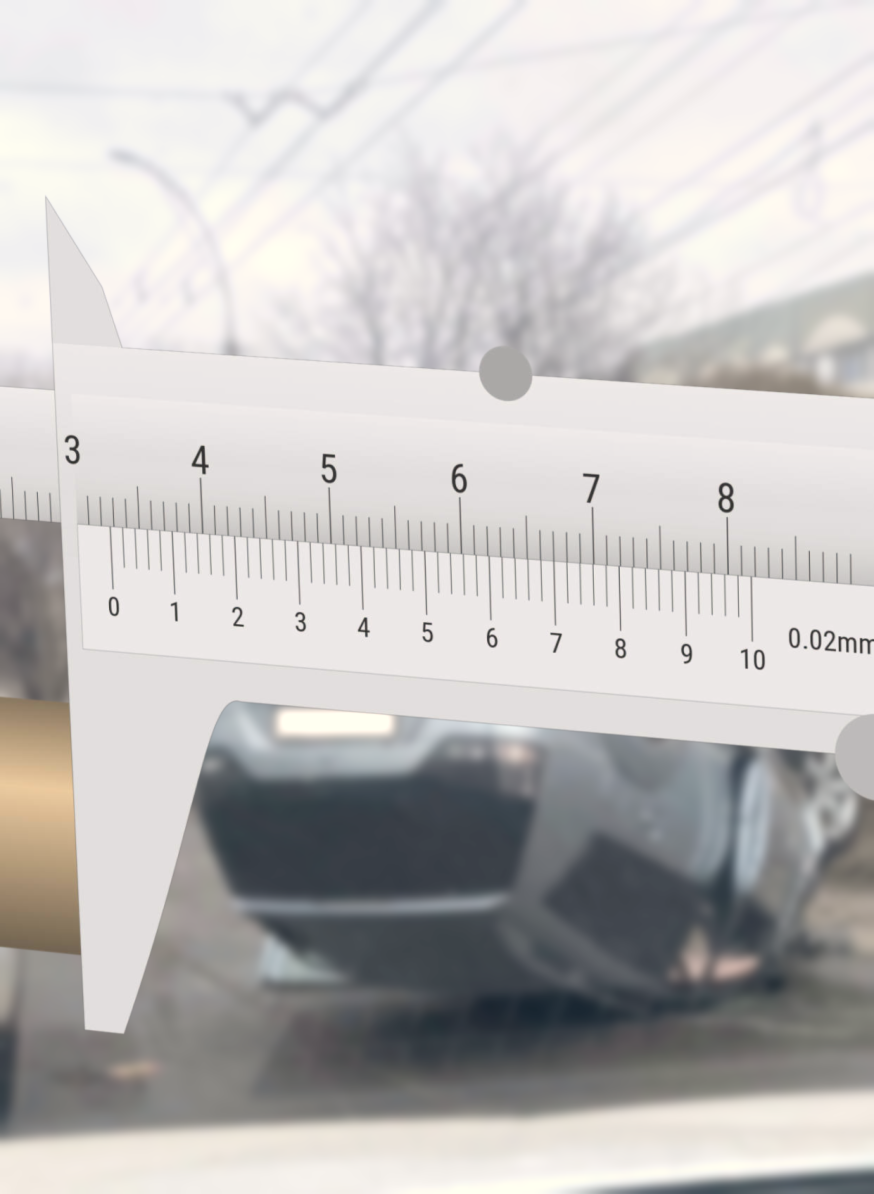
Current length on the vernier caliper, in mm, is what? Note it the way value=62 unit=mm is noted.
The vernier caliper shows value=32.7 unit=mm
